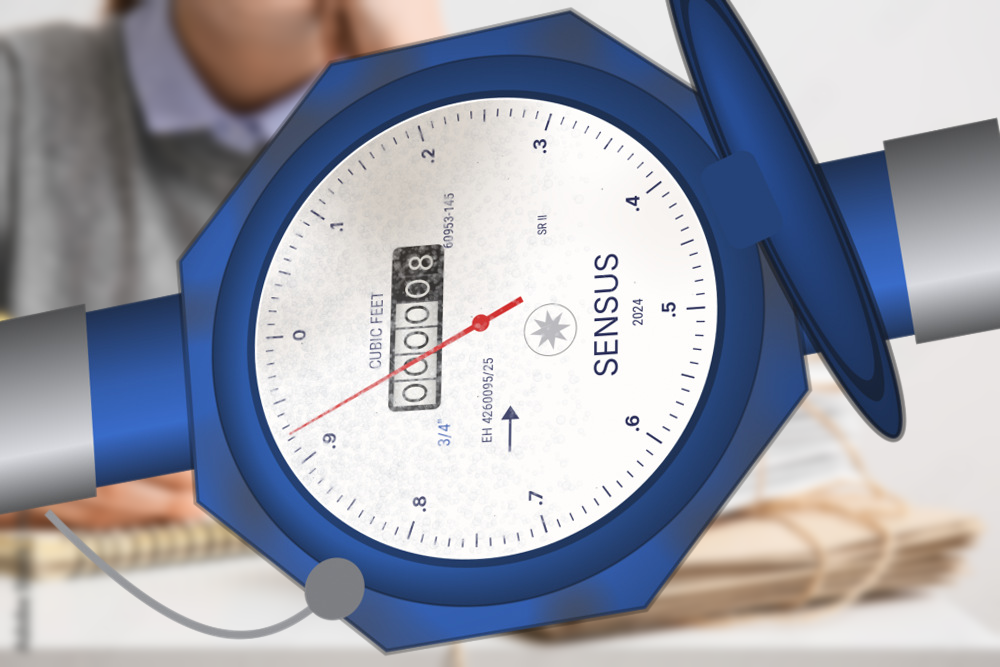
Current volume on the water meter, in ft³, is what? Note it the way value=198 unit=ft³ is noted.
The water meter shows value=7.92 unit=ft³
